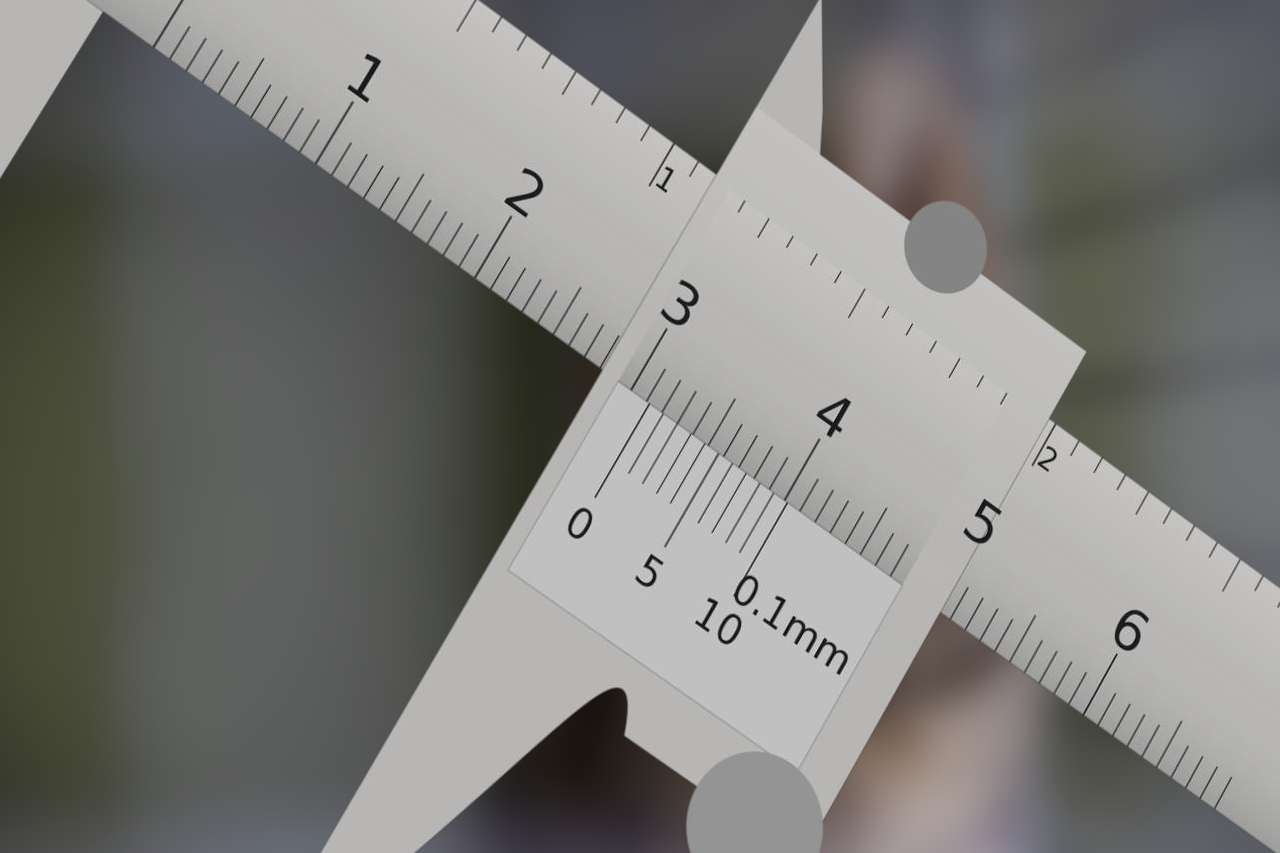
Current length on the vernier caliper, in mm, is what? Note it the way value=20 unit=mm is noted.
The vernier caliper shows value=31.2 unit=mm
